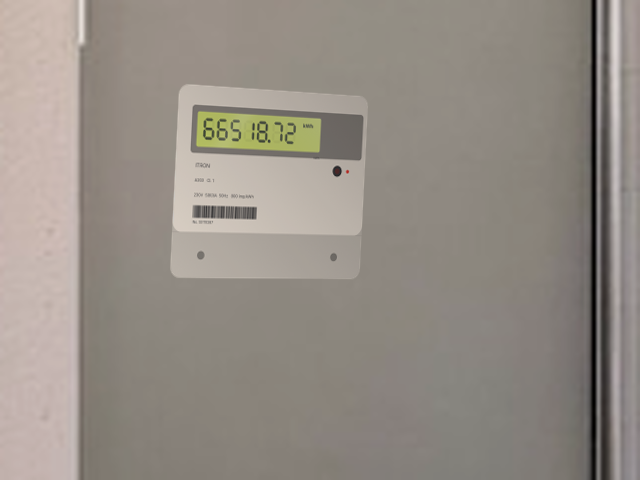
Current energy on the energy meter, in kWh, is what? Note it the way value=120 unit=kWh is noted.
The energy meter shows value=66518.72 unit=kWh
